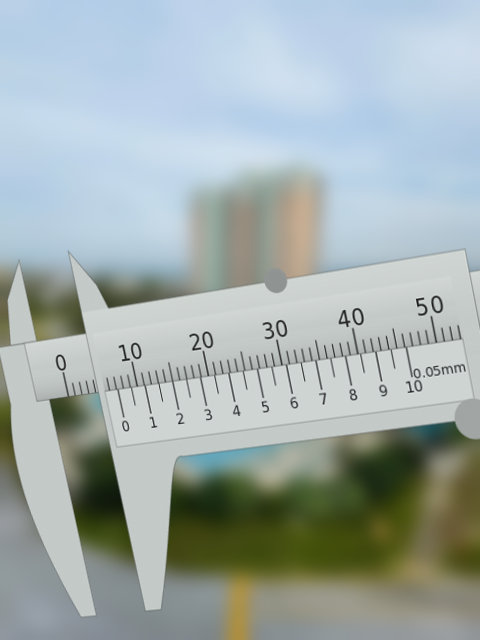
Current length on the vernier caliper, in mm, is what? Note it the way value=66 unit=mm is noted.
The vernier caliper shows value=7.2 unit=mm
